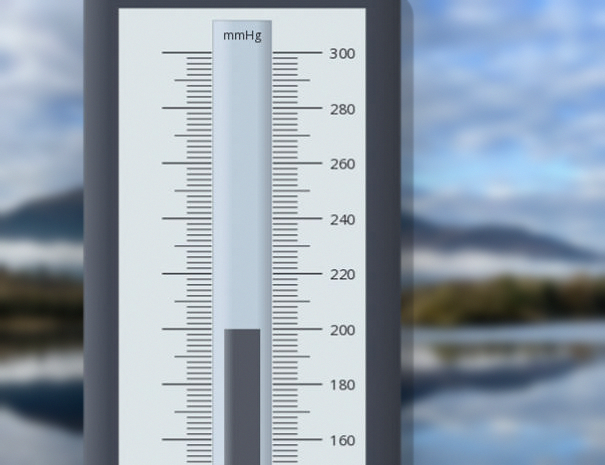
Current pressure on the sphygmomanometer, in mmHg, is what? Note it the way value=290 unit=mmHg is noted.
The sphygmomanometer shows value=200 unit=mmHg
